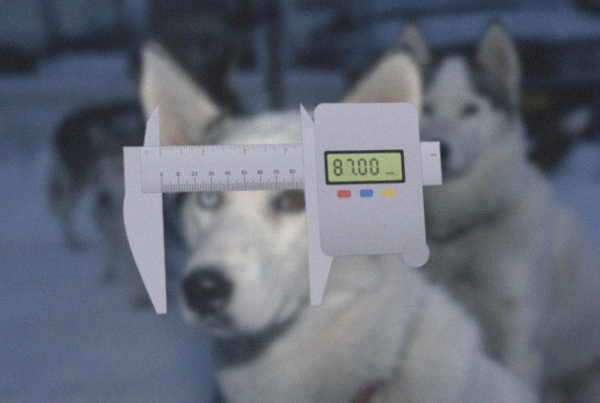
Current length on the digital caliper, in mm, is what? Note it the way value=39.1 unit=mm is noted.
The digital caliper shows value=87.00 unit=mm
